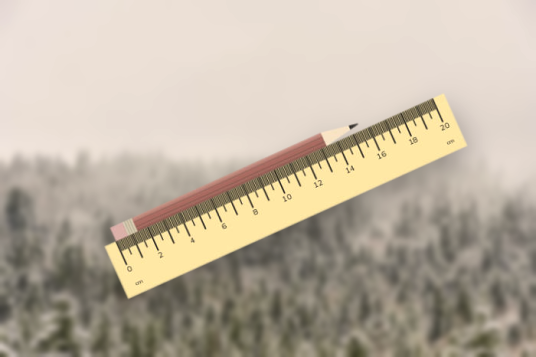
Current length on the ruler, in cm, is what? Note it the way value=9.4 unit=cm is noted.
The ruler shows value=15.5 unit=cm
